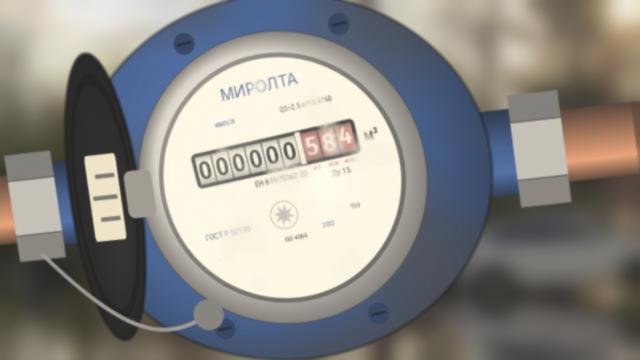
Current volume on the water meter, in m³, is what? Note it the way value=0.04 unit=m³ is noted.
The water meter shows value=0.584 unit=m³
